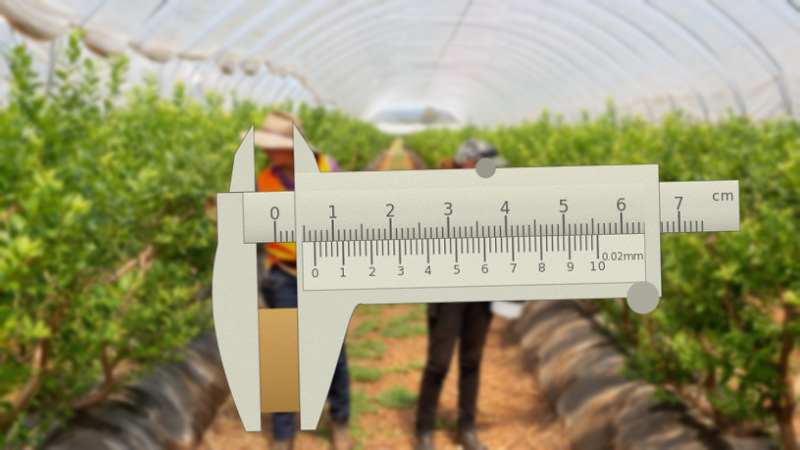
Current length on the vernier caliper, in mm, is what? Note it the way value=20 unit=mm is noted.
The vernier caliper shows value=6.8 unit=mm
